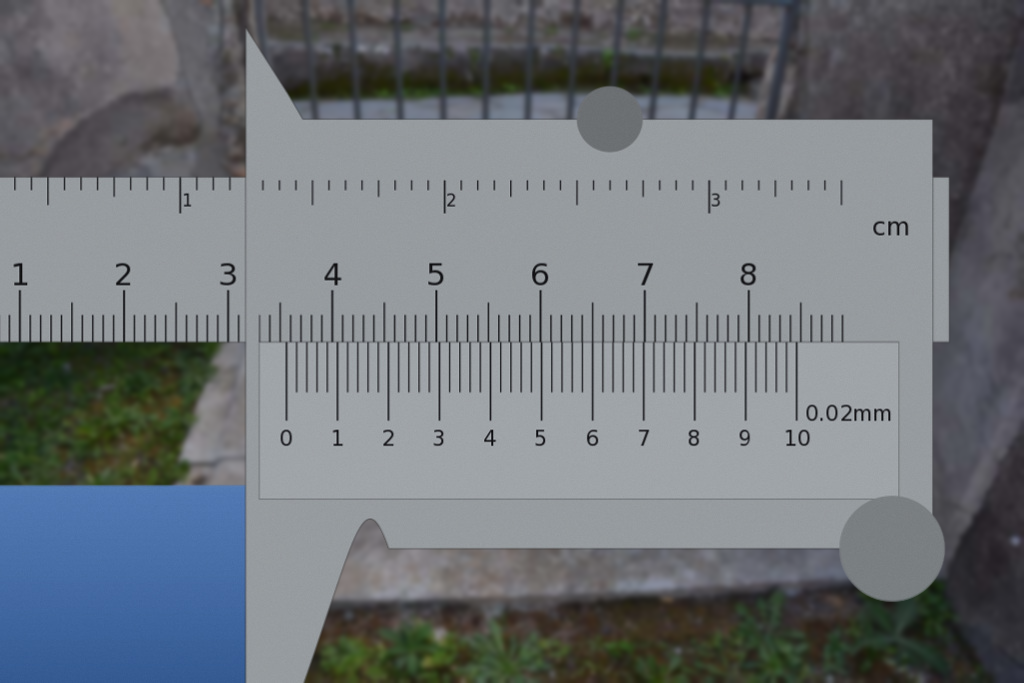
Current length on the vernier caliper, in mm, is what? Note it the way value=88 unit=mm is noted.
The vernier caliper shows value=35.6 unit=mm
